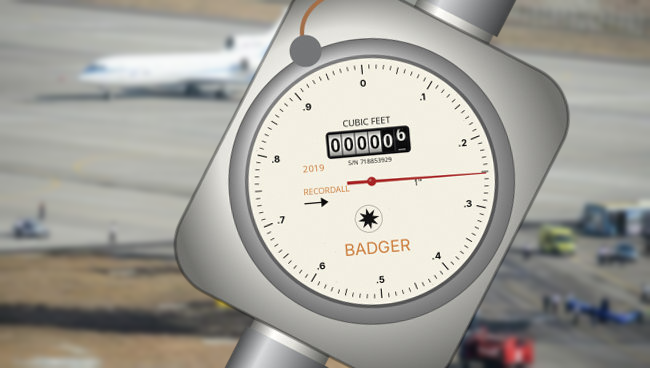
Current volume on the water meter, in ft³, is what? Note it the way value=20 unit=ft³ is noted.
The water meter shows value=6.25 unit=ft³
